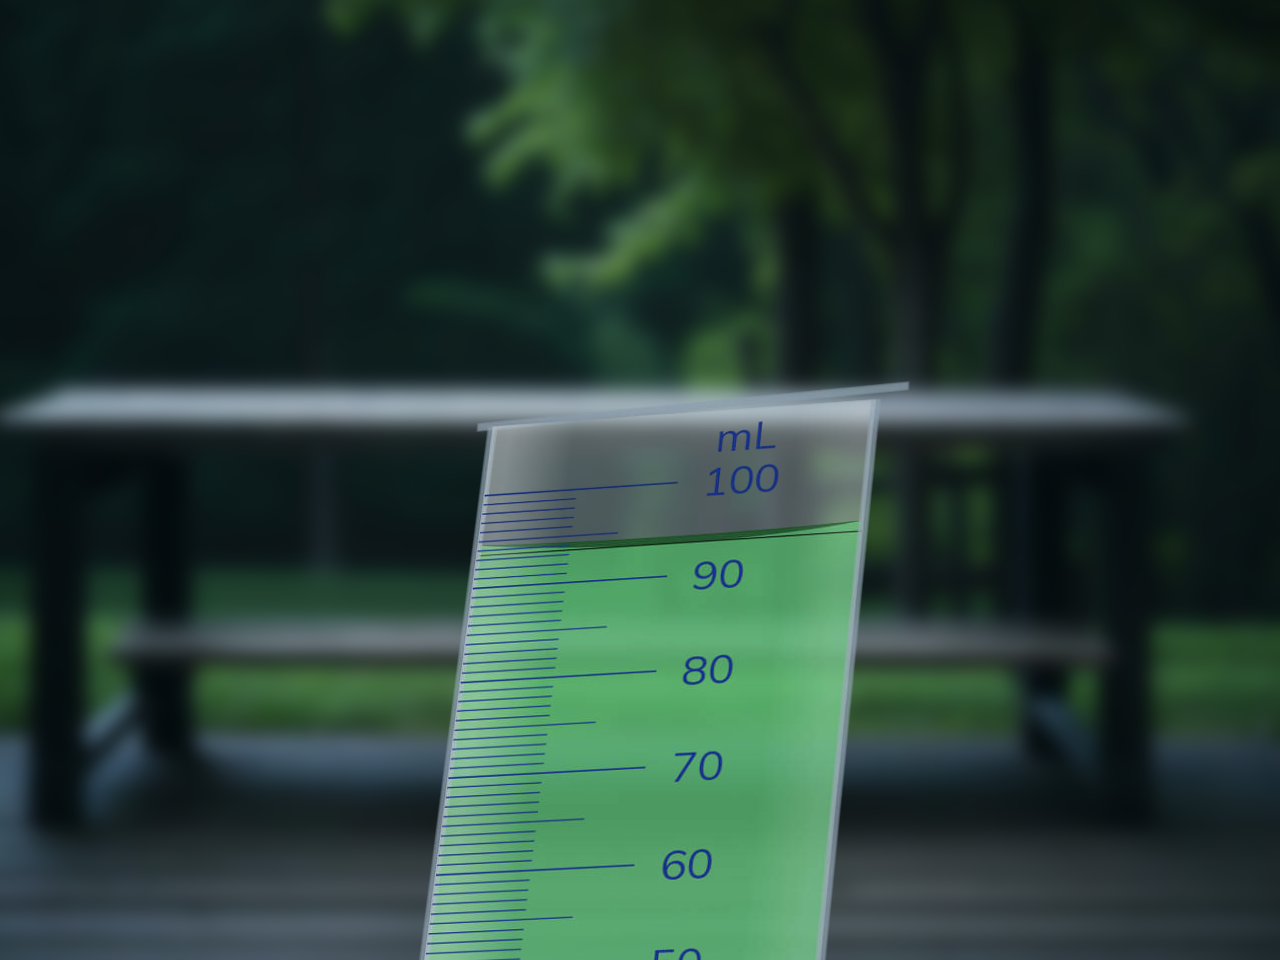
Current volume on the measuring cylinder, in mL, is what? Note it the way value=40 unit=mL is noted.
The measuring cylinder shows value=93.5 unit=mL
